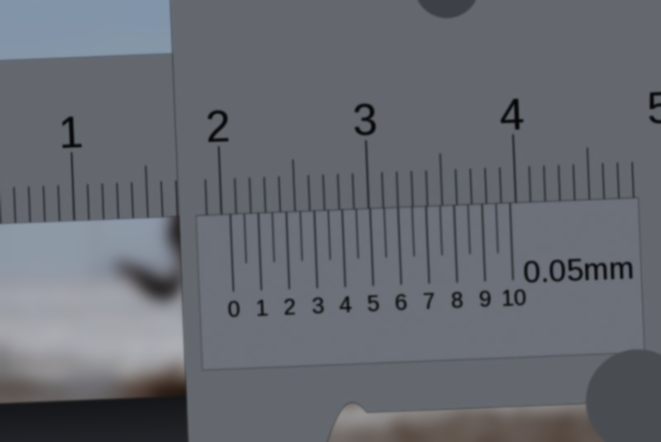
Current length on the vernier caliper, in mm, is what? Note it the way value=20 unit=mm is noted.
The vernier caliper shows value=20.6 unit=mm
